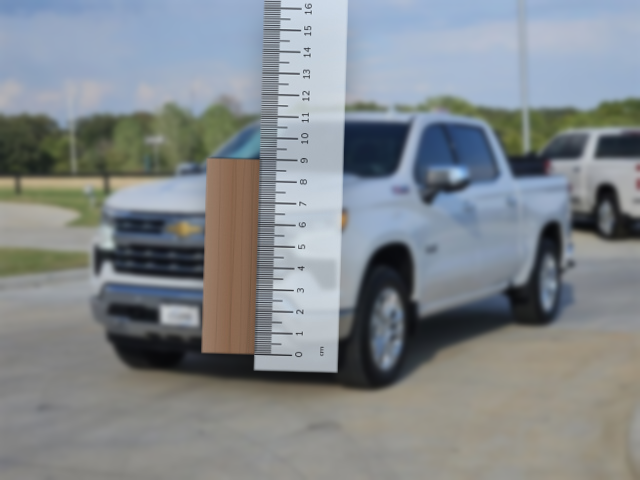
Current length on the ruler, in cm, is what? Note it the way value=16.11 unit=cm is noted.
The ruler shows value=9 unit=cm
